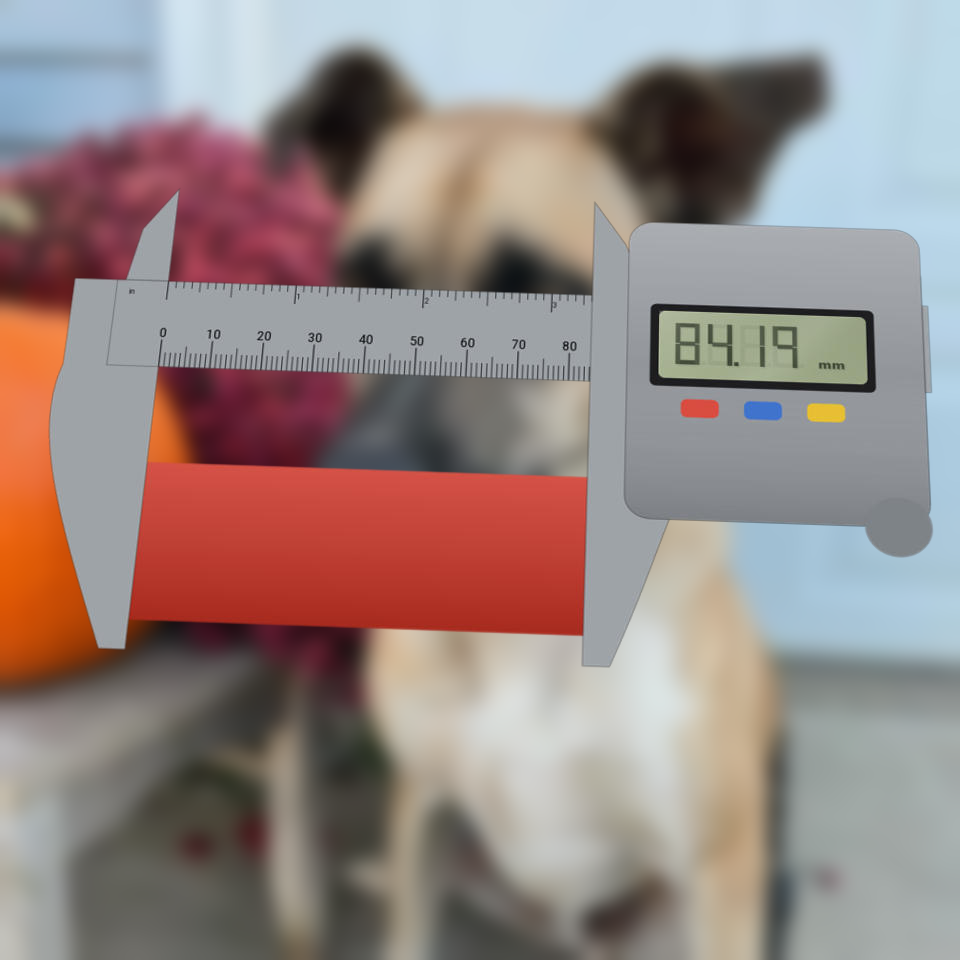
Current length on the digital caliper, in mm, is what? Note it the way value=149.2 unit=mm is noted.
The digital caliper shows value=84.19 unit=mm
